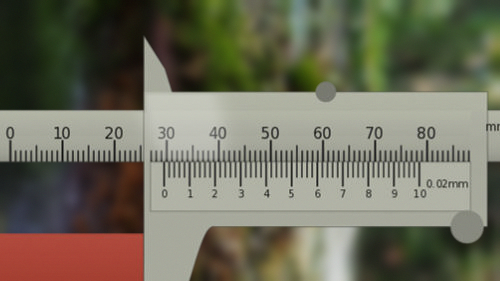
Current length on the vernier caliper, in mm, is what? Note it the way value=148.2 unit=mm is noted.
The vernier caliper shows value=29.5 unit=mm
